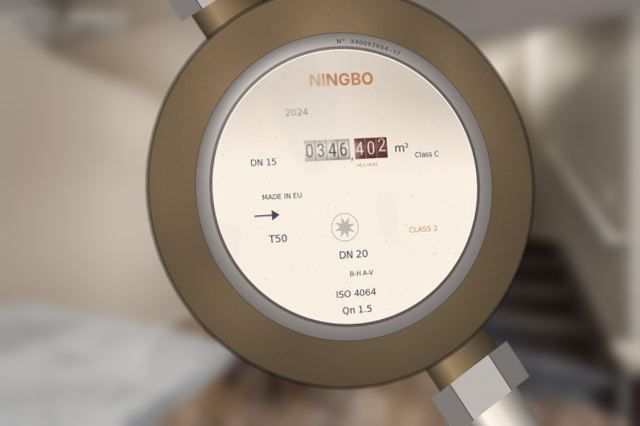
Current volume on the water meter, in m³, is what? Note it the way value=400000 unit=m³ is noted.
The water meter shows value=346.402 unit=m³
